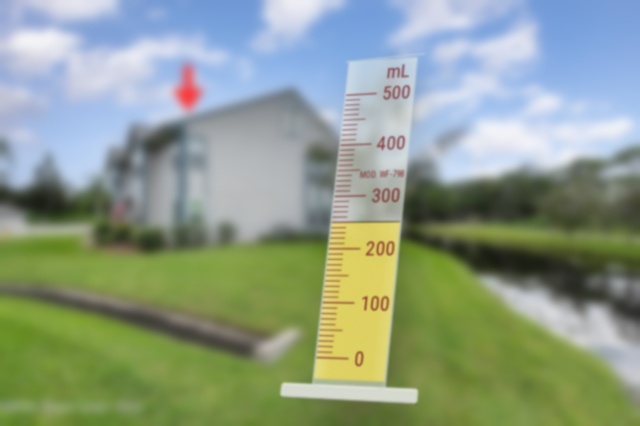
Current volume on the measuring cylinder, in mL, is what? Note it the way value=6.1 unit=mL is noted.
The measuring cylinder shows value=250 unit=mL
